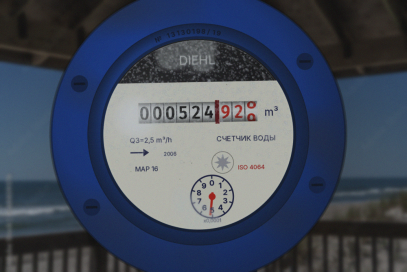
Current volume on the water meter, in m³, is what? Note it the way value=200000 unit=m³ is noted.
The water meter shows value=524.9285 unit=m³
